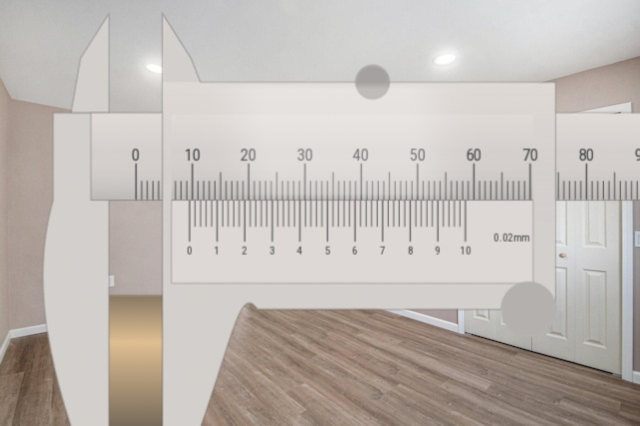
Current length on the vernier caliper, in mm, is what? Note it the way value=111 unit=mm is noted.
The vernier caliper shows value=9.5 unit=mm
